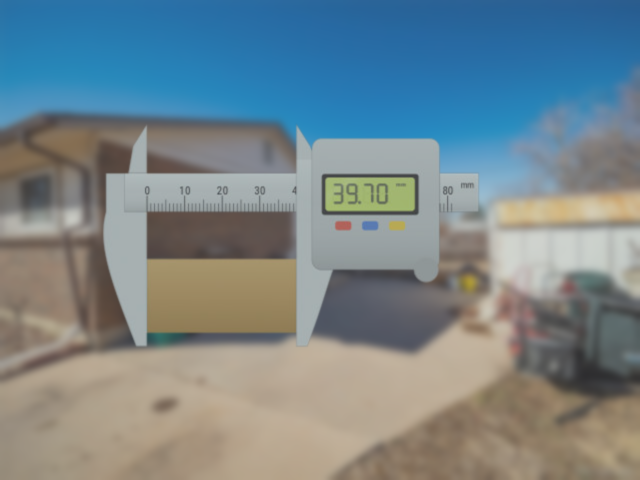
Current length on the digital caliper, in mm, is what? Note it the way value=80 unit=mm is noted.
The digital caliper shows value=39.70 unit=mm
